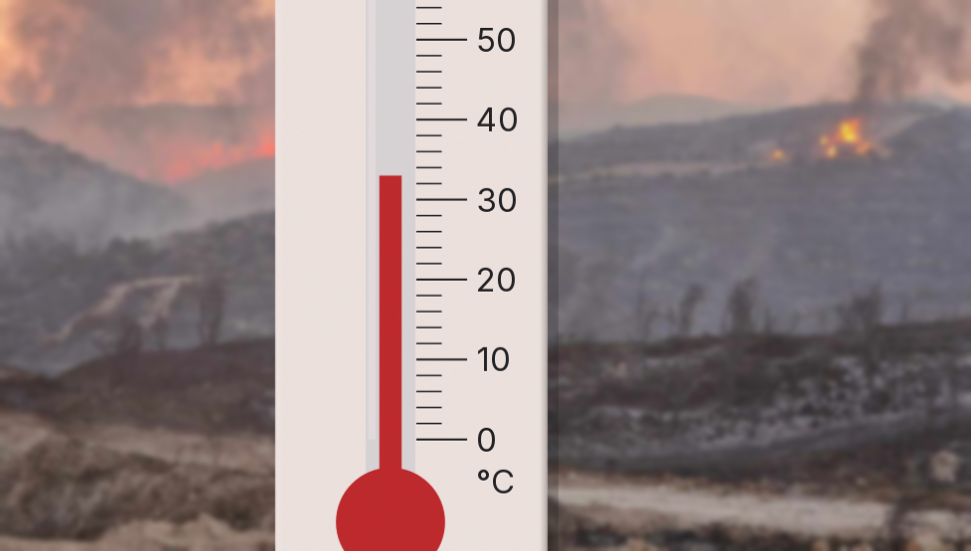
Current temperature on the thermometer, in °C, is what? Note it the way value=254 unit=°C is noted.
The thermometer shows value=33 unit=°C
